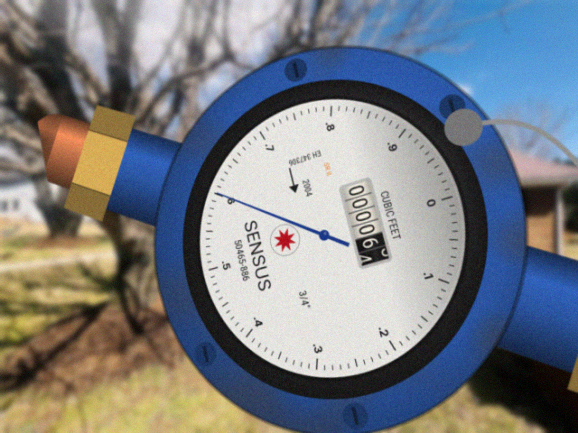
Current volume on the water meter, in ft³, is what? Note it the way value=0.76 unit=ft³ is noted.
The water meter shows value=63.60 unit=ft³
